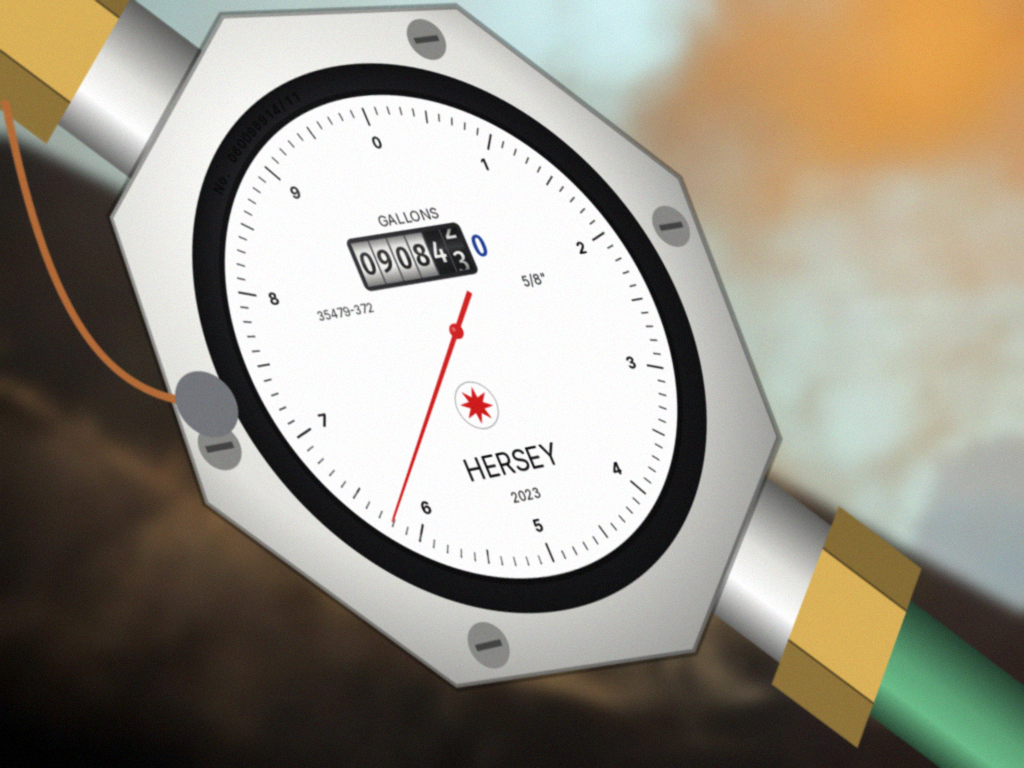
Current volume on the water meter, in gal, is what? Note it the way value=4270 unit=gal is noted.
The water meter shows value=908426.2 unit=gal
